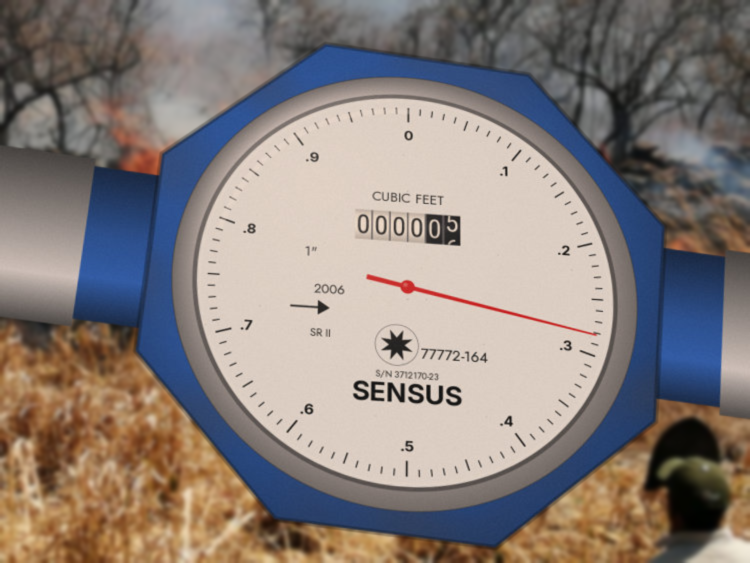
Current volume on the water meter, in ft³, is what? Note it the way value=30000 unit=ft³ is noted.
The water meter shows value=5.28 unit=ft³
